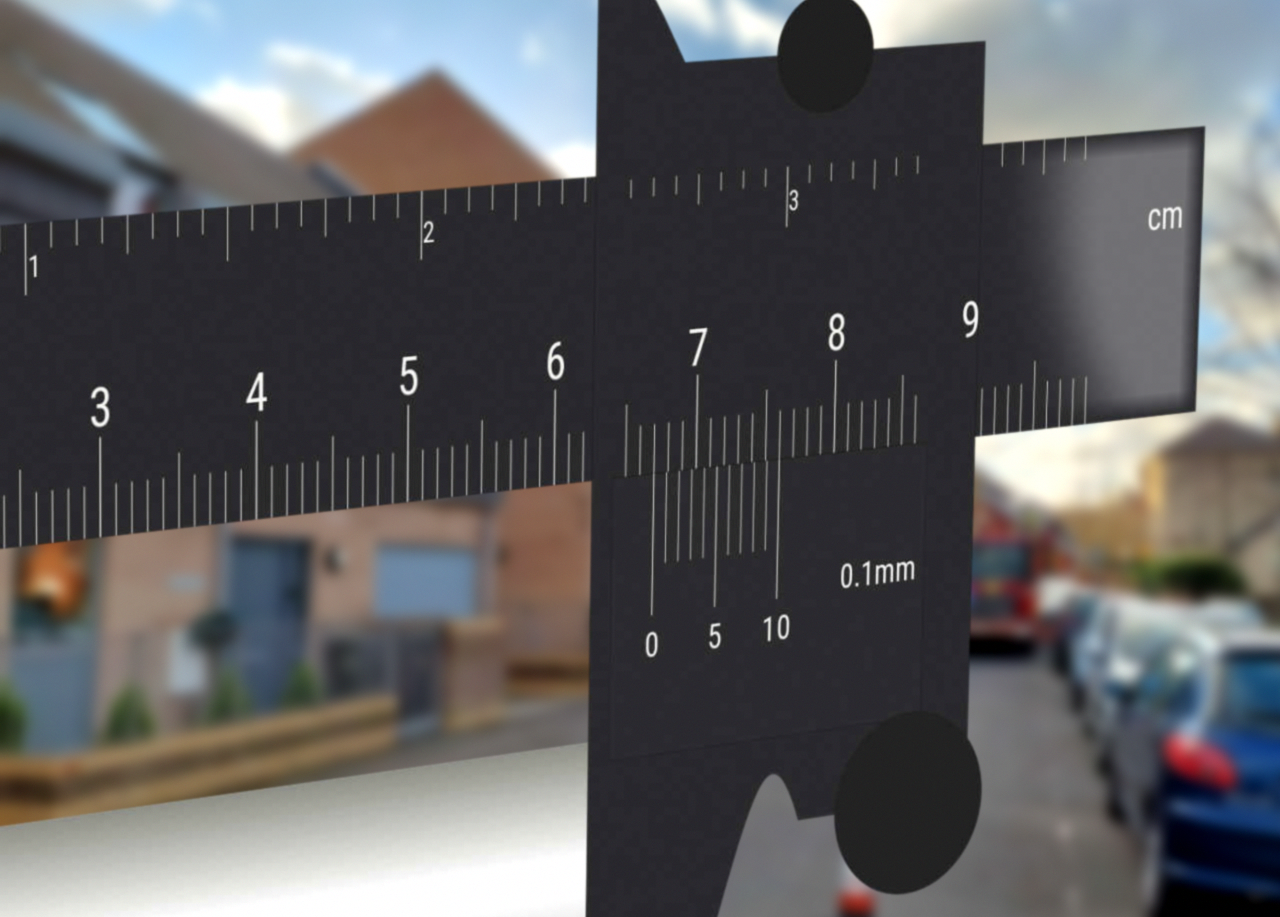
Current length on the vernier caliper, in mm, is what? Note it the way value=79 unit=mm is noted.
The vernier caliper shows value=67.0 unit=mm
